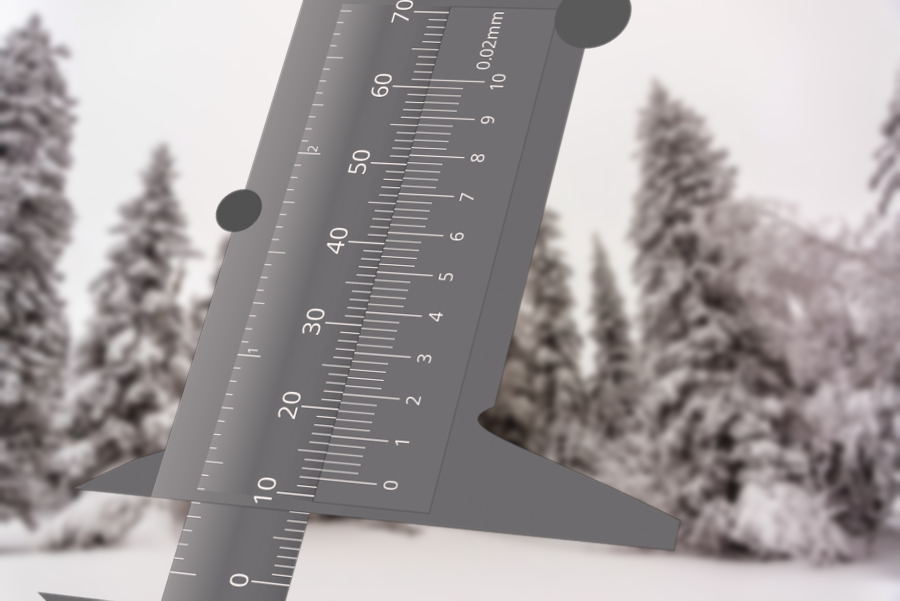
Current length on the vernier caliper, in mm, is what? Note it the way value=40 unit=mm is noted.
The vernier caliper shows value=12.0 unit=mm
